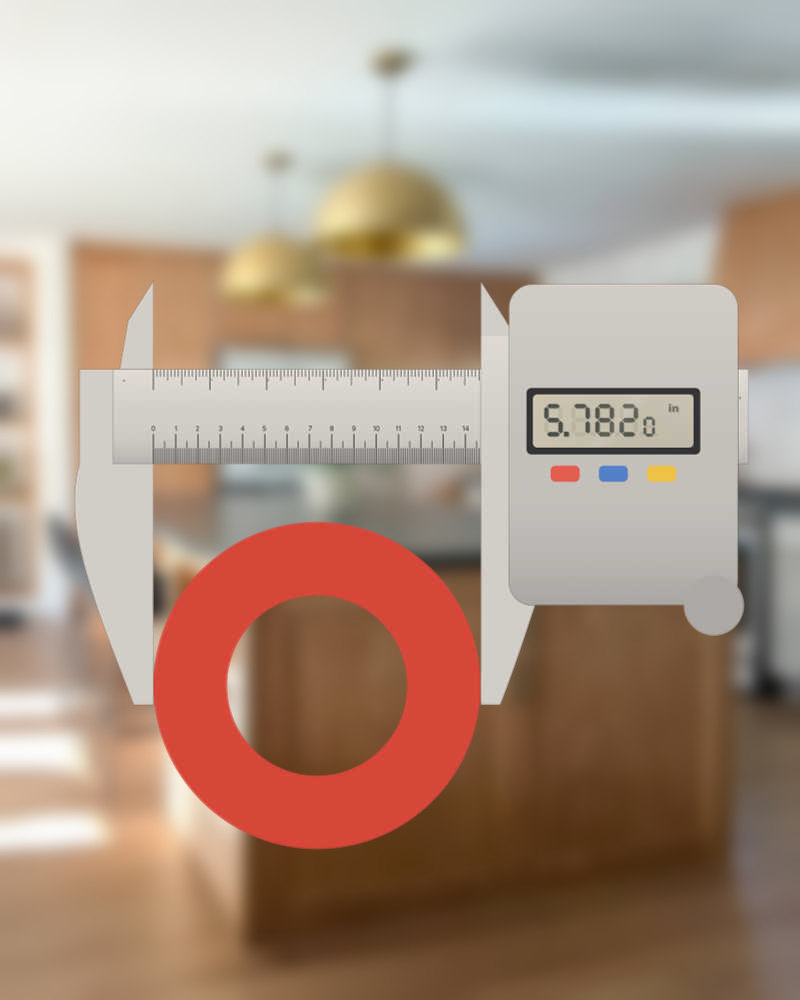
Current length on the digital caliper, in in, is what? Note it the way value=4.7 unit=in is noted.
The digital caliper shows value=5.7820 unit=in
